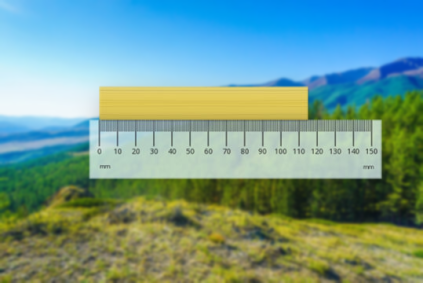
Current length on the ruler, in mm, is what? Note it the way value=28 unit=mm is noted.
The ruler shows value=115 unit=mm
